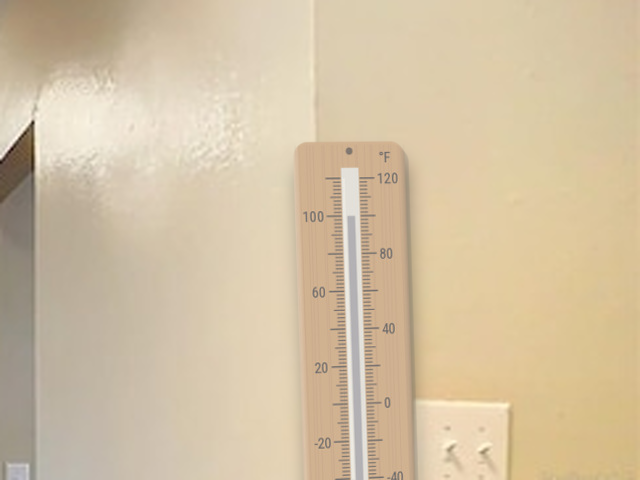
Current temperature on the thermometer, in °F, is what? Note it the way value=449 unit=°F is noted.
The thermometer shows value=100 unit=°F
